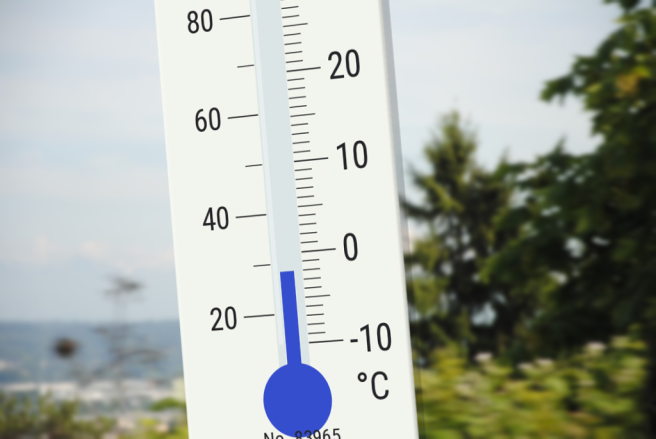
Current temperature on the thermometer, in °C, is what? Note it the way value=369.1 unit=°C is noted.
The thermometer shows value=-2 unit=°C
